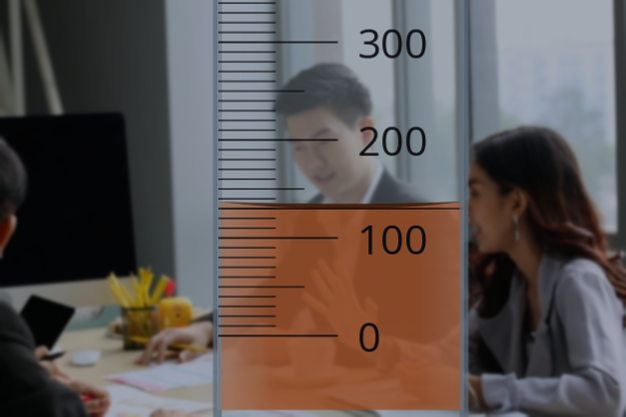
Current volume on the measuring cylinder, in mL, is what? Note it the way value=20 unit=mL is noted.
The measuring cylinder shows value=130 unit=mL
